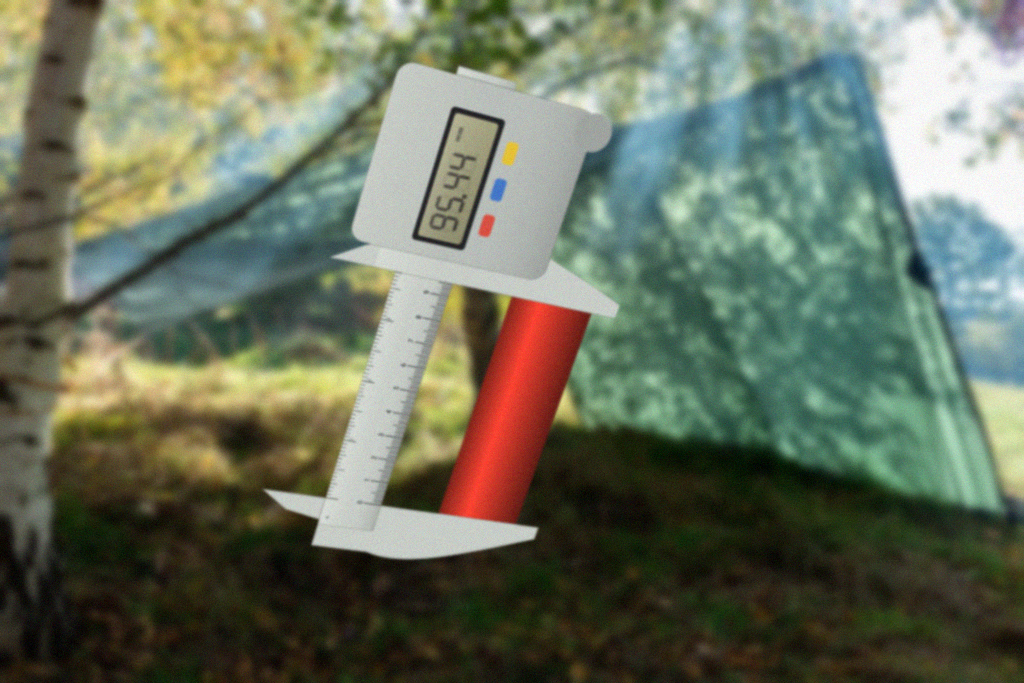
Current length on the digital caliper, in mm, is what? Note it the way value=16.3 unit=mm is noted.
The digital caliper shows value=95.44 unit=mm
